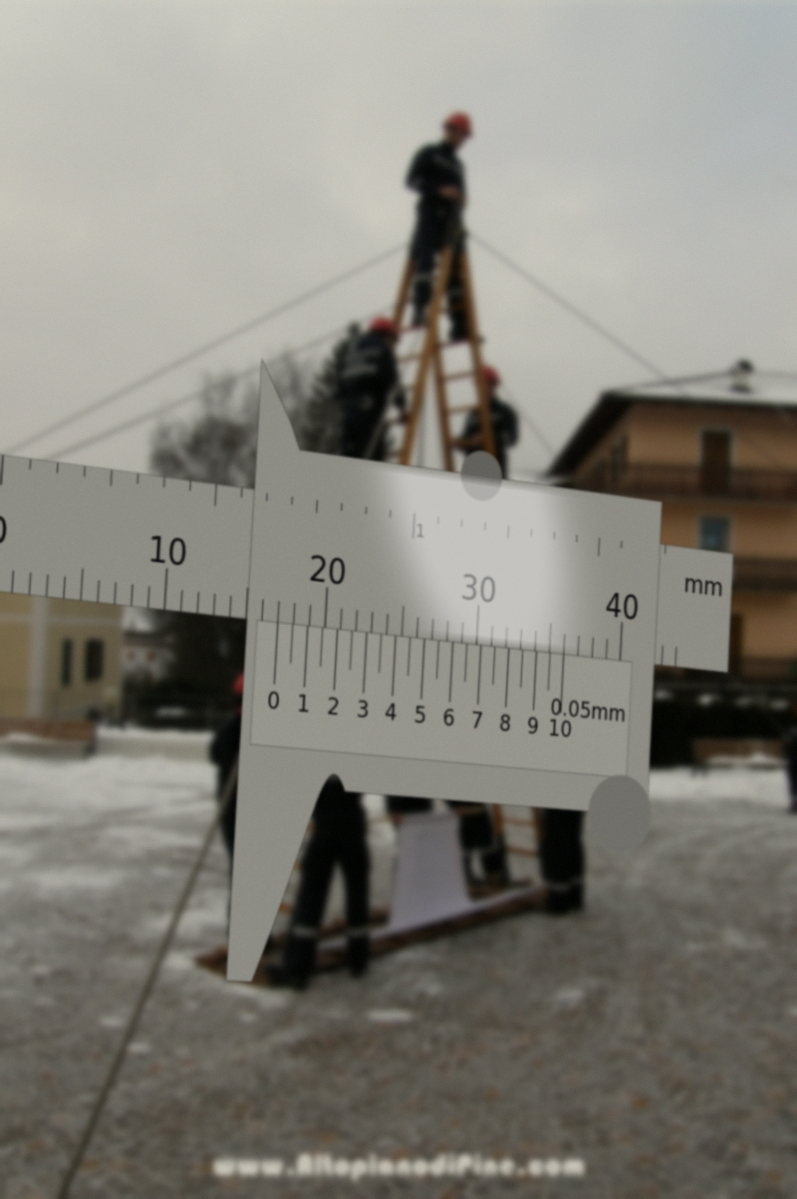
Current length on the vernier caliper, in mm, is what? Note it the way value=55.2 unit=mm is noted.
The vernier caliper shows value=17.0 unit=mm
